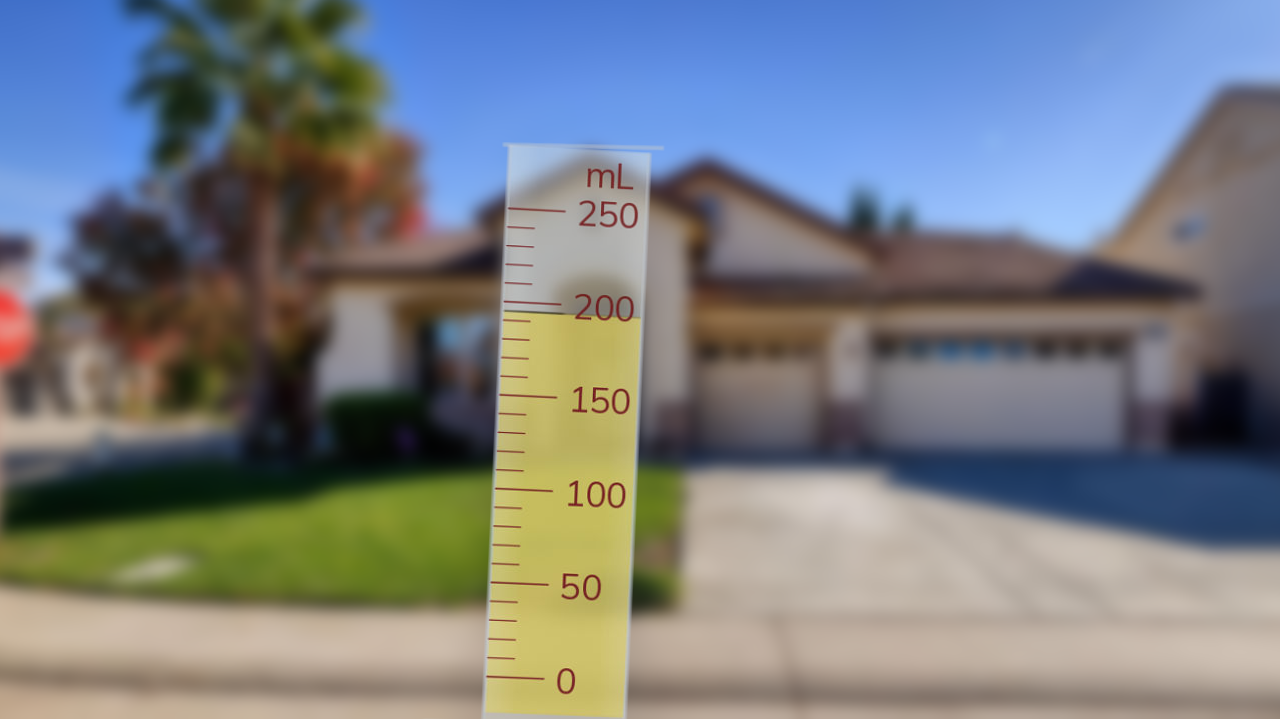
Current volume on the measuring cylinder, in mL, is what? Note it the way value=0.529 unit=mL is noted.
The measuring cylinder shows value=195 unit=mL
